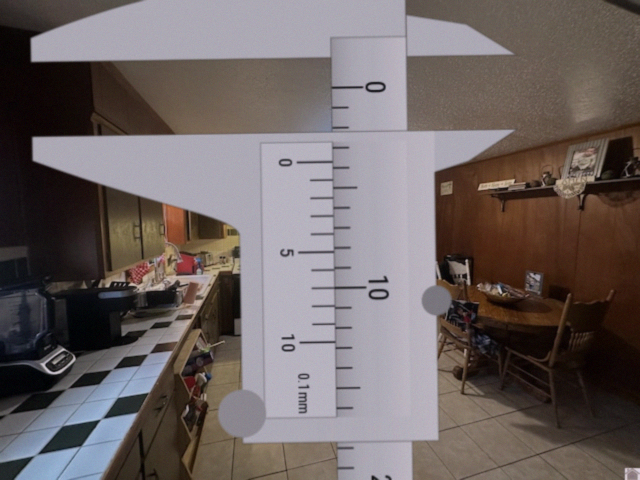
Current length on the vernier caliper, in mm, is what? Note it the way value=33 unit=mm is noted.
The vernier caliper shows value=3.7 unit=mm
